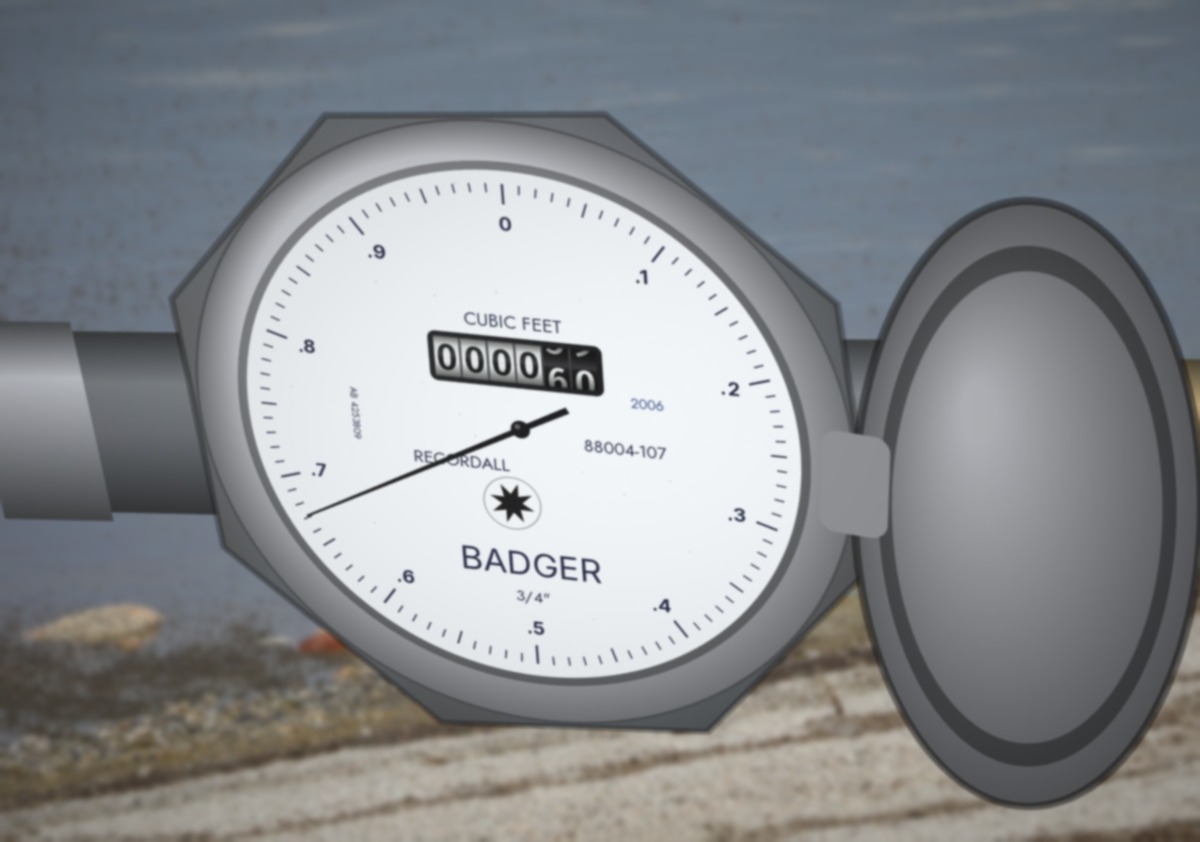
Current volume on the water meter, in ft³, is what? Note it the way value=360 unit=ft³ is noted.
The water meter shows value=59.67 unit=ft³
